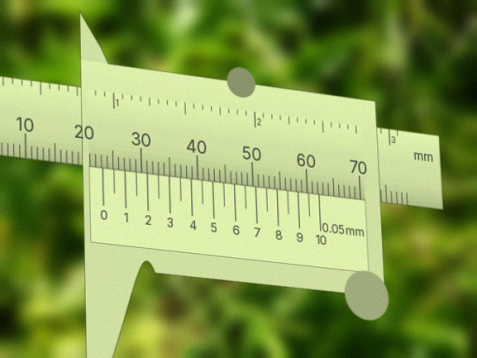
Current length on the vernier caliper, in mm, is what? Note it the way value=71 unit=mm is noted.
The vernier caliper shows value=23.2 unit=mm
